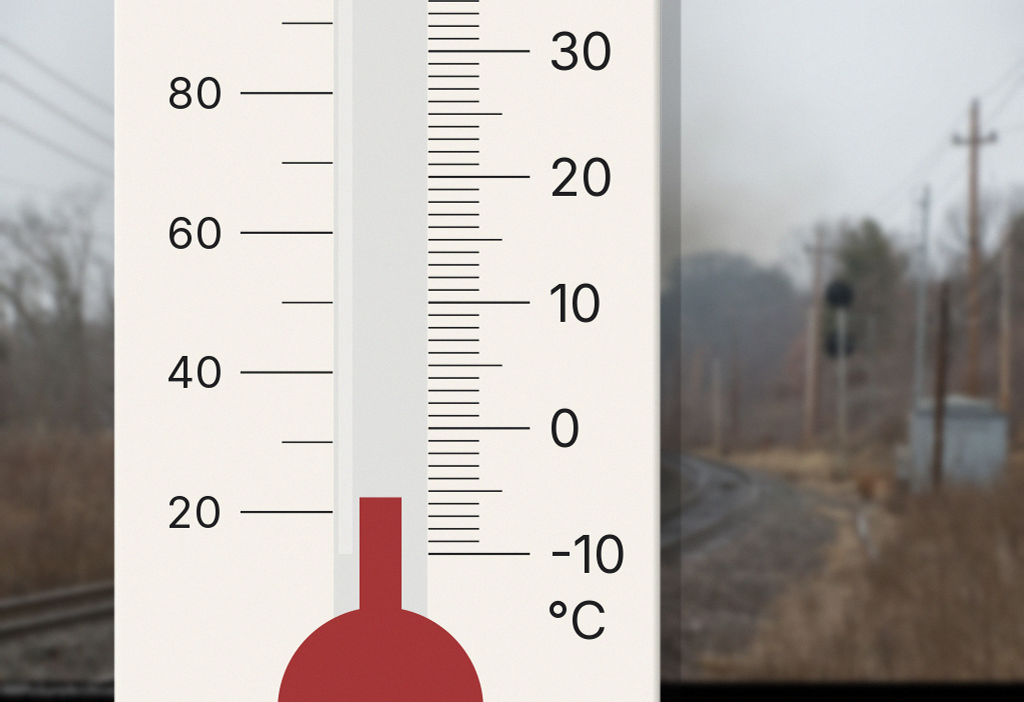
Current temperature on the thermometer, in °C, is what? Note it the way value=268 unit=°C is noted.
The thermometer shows value=-5.5 unit=°C
